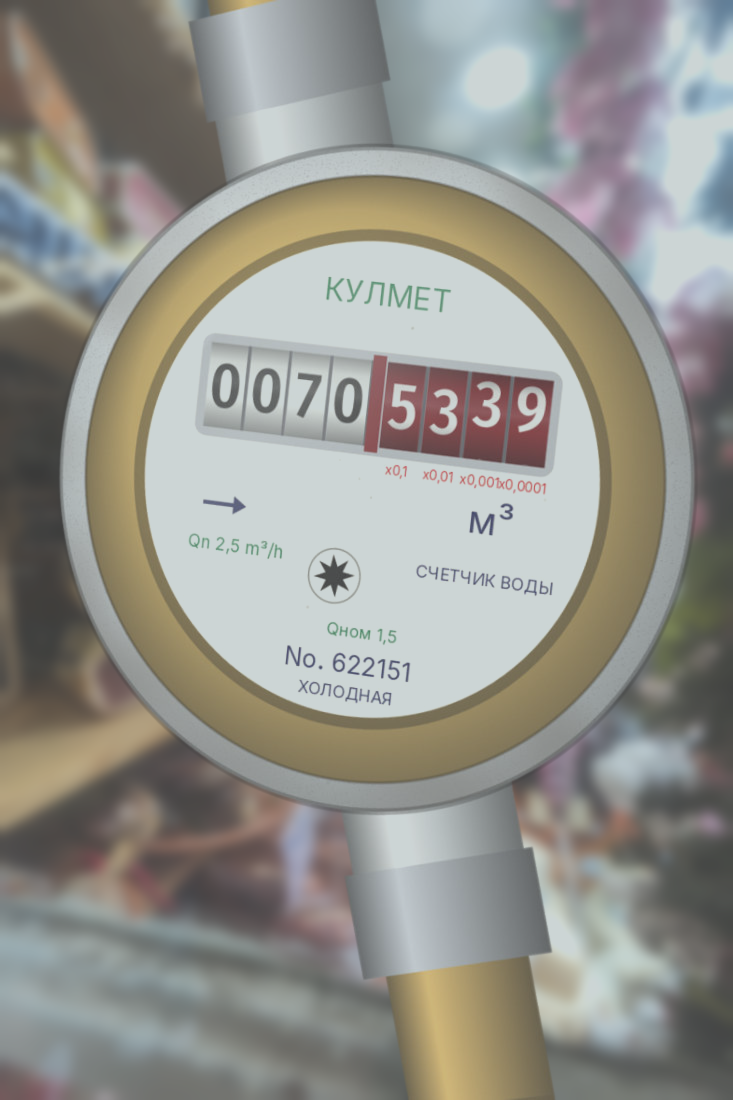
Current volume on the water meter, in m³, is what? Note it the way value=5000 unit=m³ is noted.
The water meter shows value=70.5339 unit=m³
